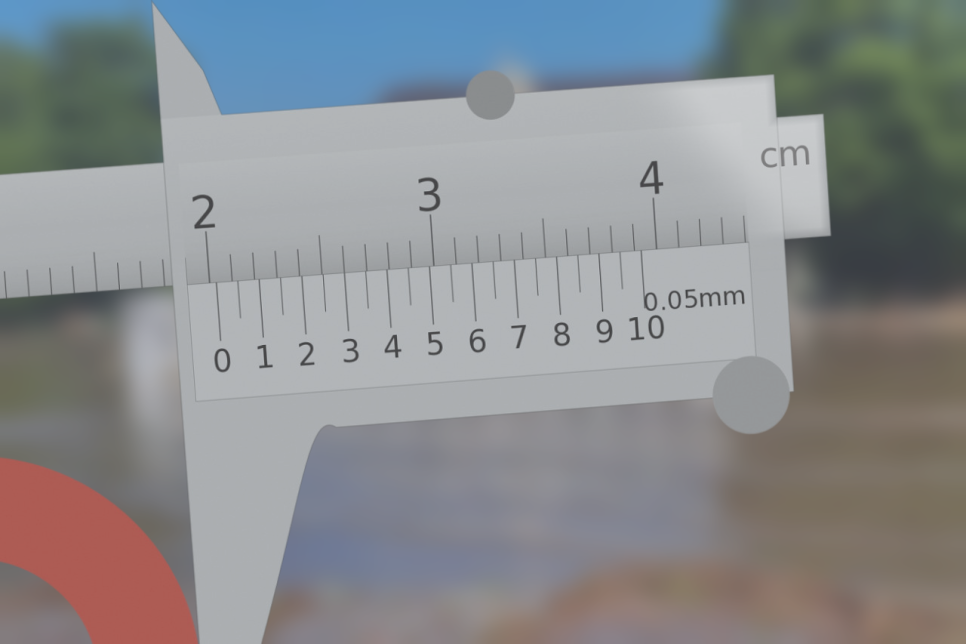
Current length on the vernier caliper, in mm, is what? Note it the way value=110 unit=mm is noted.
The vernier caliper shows value=20.30 unit=mm
